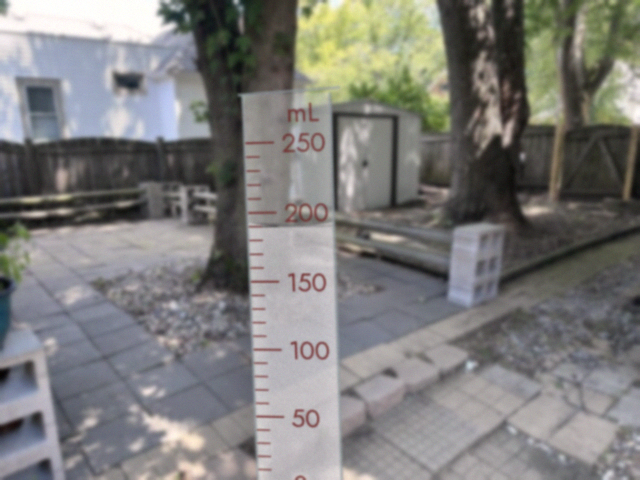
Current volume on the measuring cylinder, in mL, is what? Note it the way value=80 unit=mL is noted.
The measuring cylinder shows value=190 unit=mL
